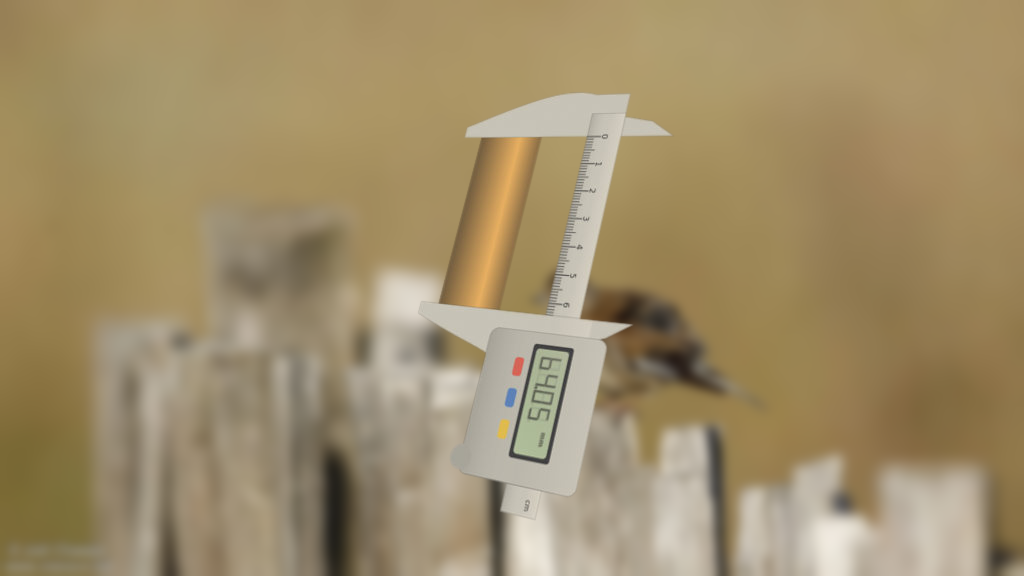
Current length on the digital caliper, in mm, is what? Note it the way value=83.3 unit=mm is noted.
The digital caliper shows value=64.05 unit=mm
